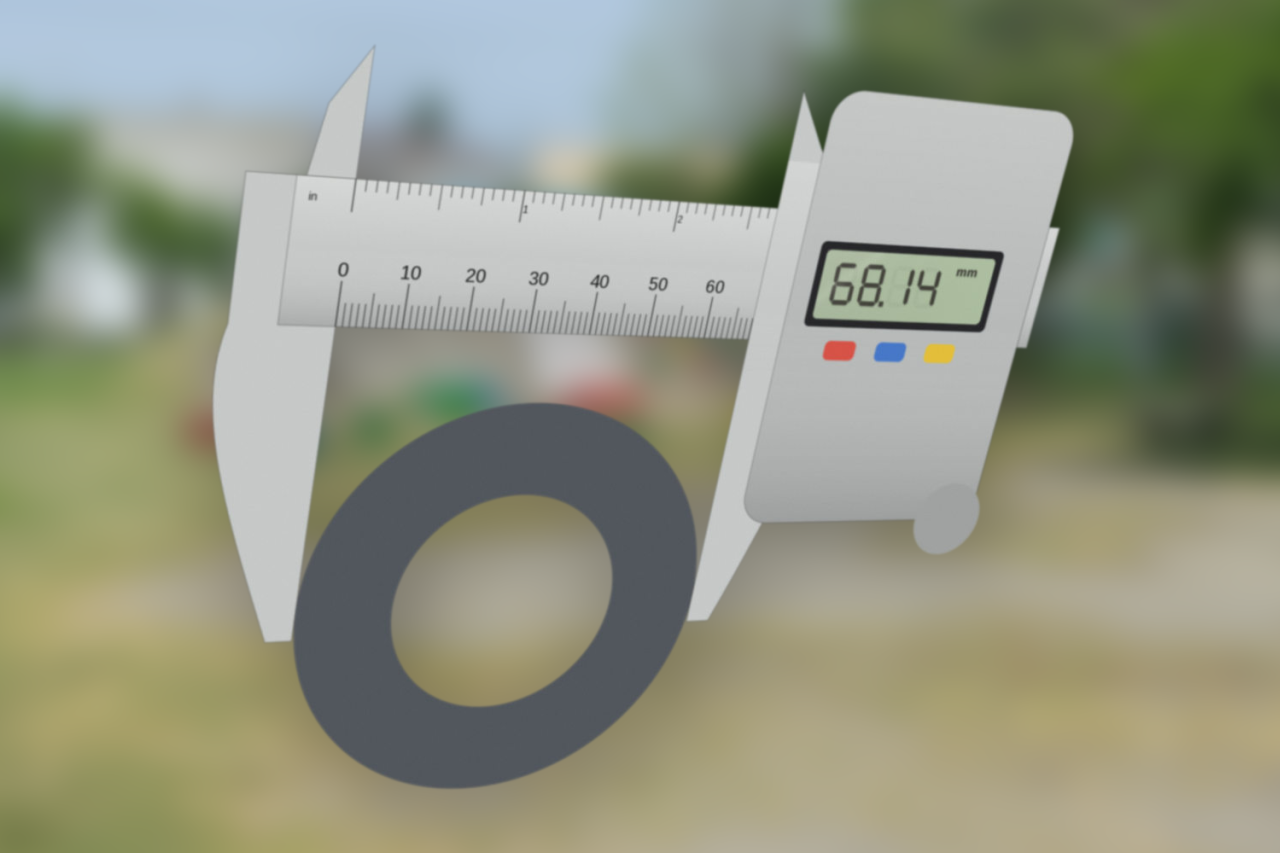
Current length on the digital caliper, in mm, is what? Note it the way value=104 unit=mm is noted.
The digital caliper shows value=68.14 unit=mm
